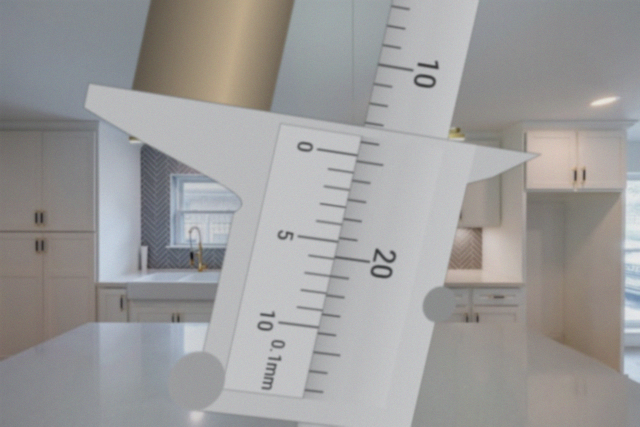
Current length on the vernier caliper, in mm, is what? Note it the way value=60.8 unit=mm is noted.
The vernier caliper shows value=14.7 unit=mm
